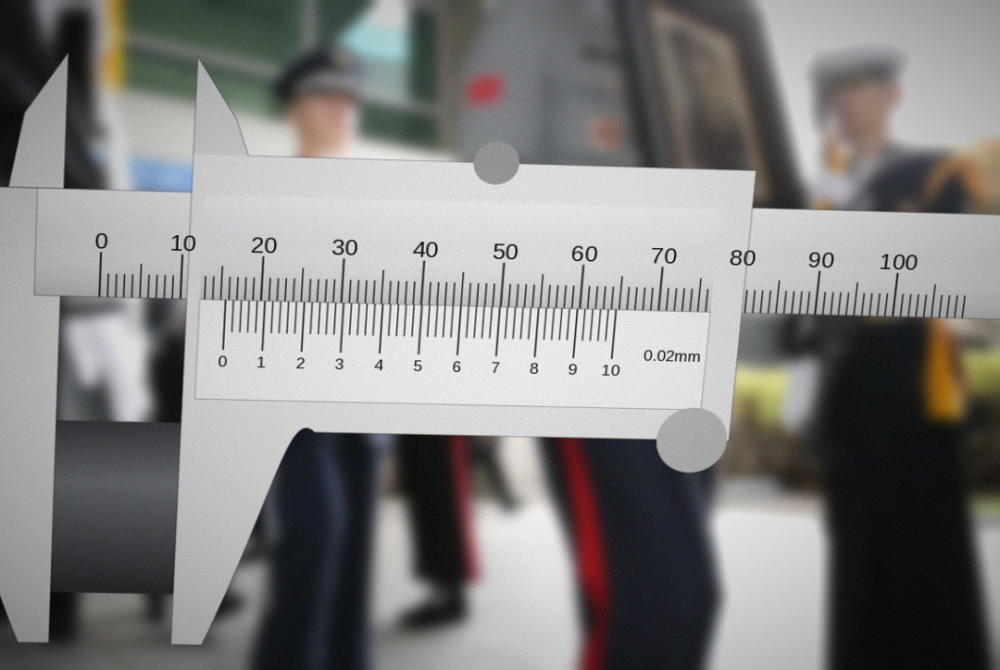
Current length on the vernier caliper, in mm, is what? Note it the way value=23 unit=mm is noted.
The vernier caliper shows value=15.6 unit=mm
